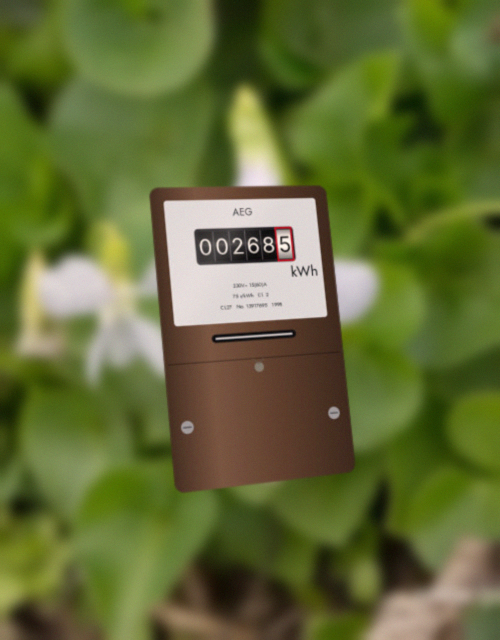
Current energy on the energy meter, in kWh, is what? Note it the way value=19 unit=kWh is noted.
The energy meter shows value=268.5 unit=kWh
